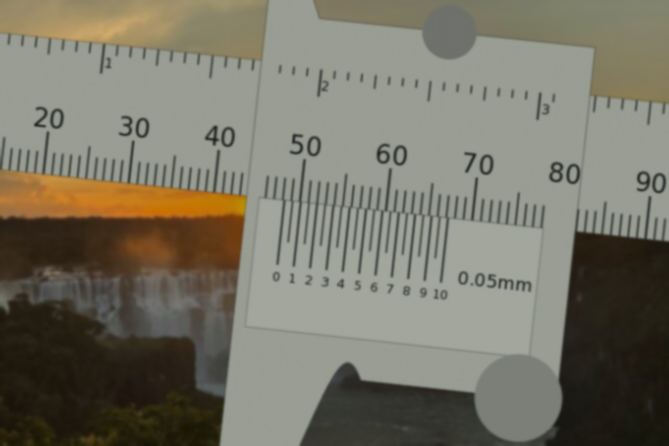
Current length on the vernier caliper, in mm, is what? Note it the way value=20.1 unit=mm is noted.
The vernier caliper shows value=48.2 unit=mm
